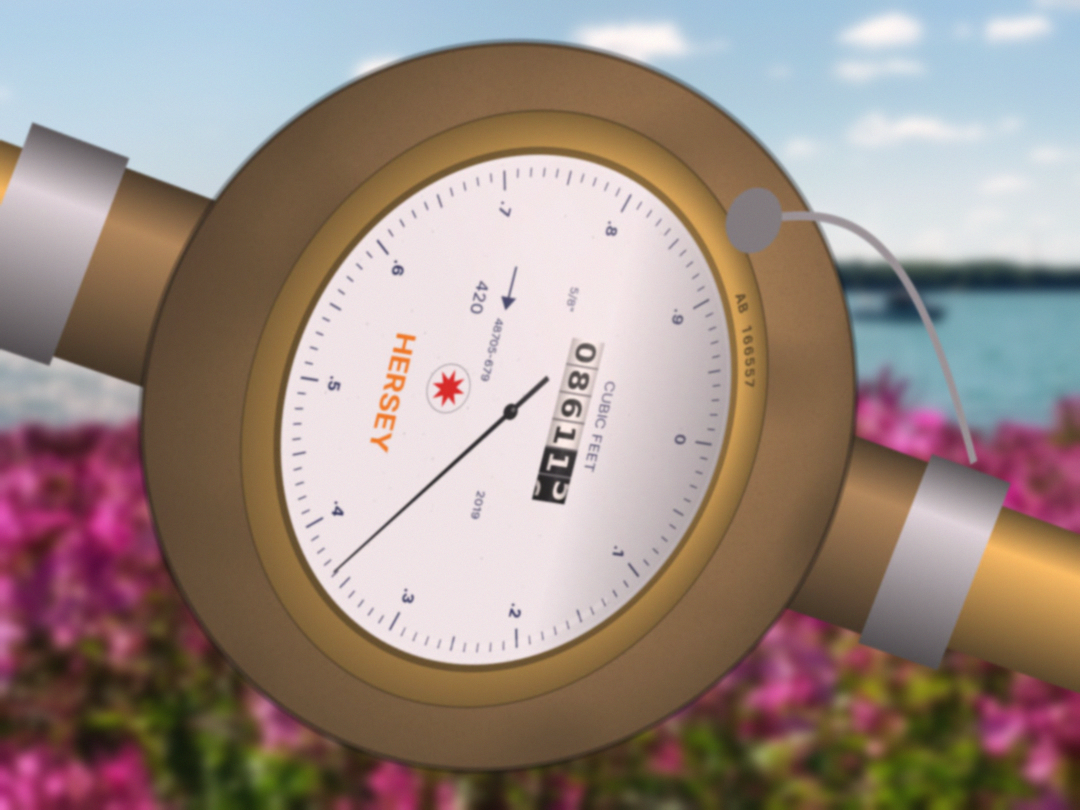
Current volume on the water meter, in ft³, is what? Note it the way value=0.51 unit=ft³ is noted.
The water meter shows value=86115.36 unit=ft³
